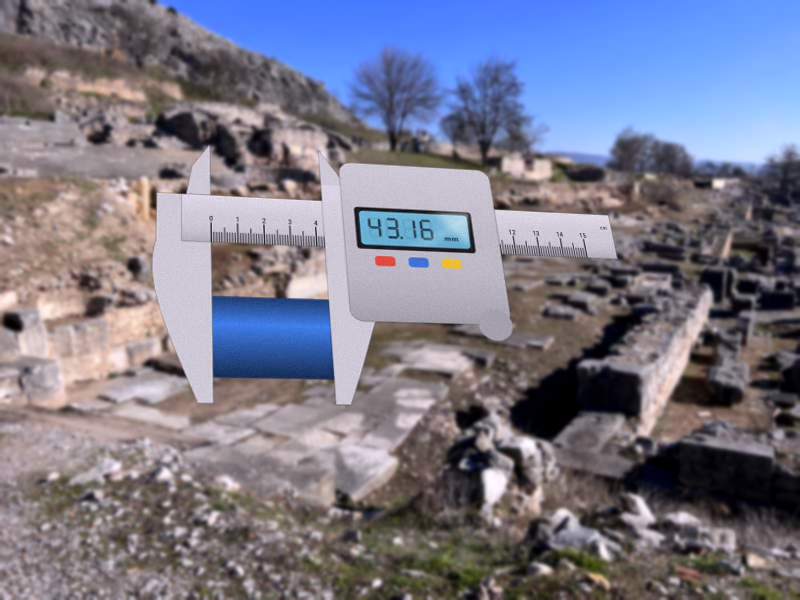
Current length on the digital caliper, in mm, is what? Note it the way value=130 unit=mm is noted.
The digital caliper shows value=43.16 unit=mm
